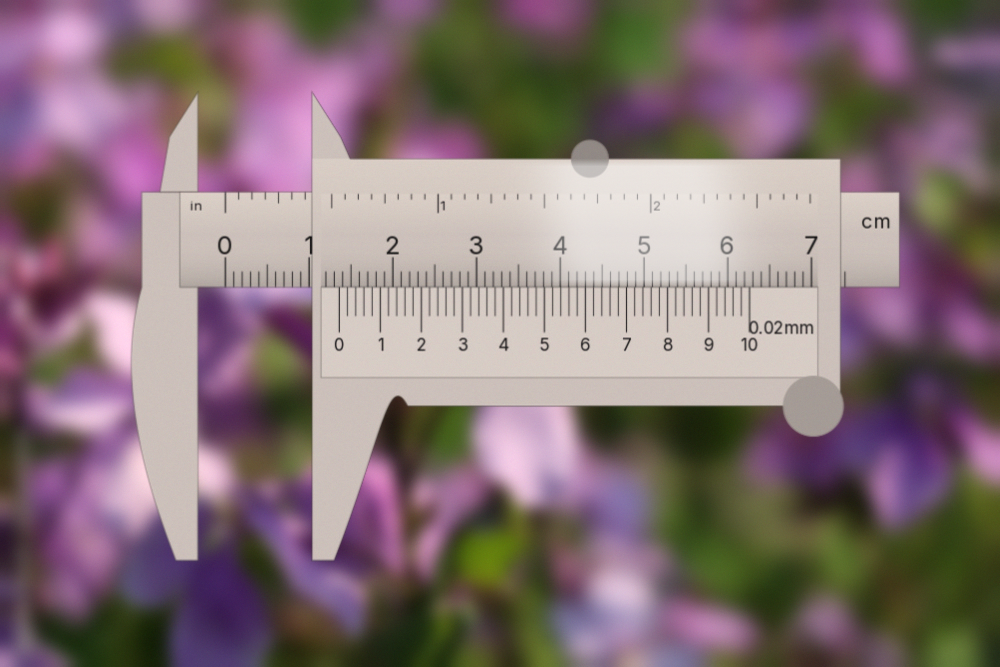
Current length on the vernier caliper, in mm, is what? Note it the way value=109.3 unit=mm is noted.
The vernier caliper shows value=13.6 unit=mm
